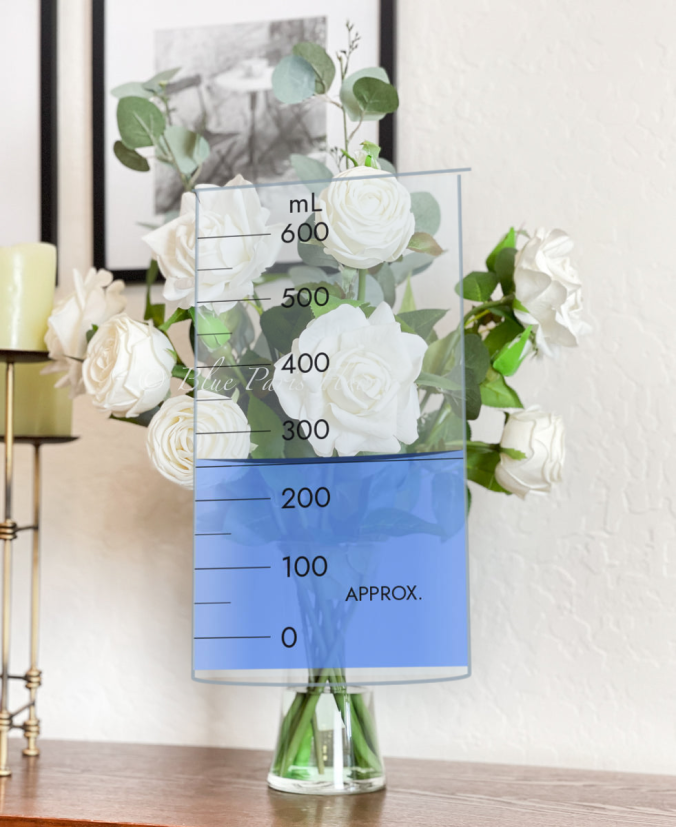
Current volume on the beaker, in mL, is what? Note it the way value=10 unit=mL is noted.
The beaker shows value=250 unit=mL
